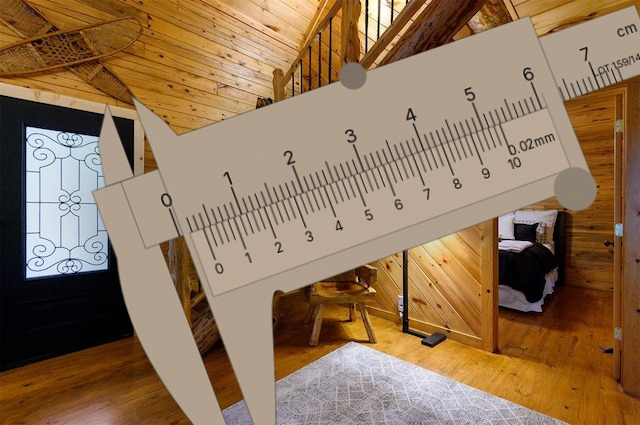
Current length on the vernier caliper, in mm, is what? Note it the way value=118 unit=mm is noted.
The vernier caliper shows value=3.8 unit=mm
